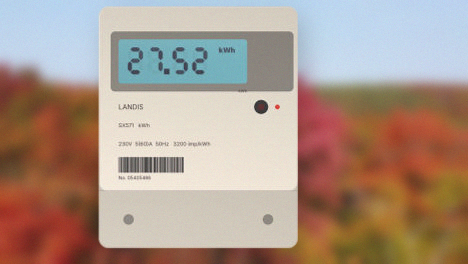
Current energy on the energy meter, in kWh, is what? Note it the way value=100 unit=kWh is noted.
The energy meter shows value=27.52 unit=kWh
